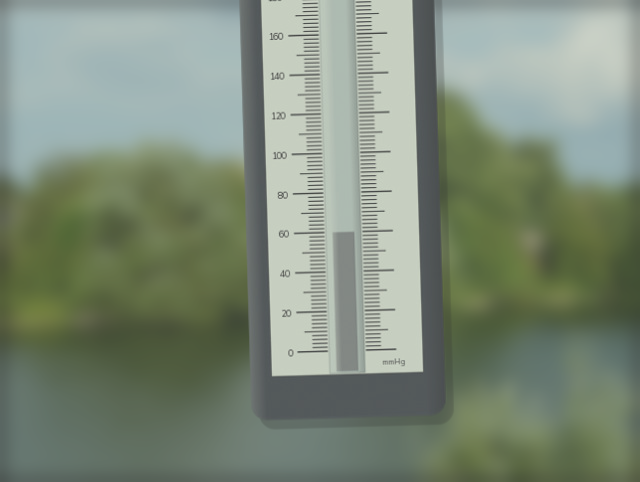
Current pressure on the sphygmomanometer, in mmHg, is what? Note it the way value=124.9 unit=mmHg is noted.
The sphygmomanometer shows value=60 unit=mmHg
